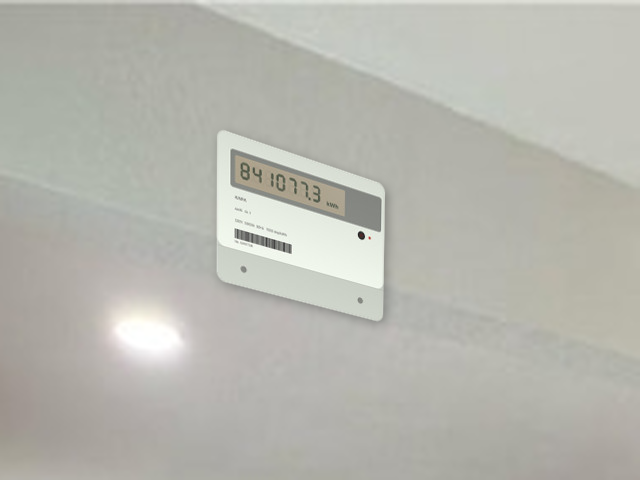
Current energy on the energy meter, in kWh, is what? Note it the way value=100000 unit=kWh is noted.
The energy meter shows value=841077.3 unit=kWh
